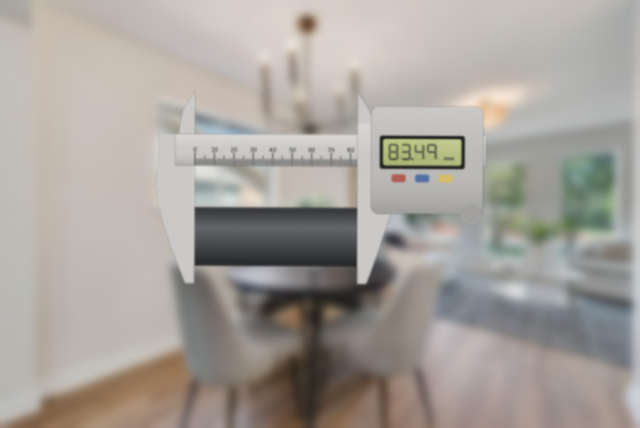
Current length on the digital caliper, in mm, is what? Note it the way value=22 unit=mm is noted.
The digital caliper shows value=83.49 unit=mm
